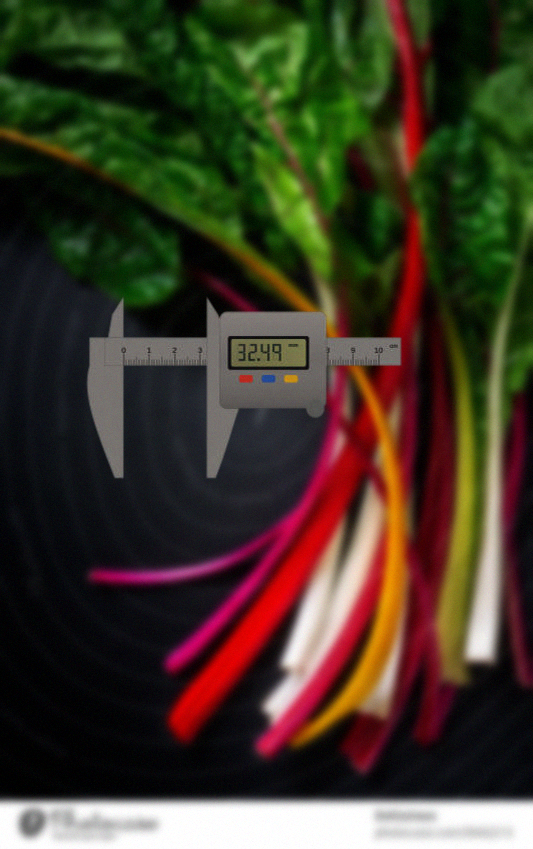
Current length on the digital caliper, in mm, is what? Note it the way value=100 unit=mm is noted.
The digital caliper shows value=32.49 unit=mm
